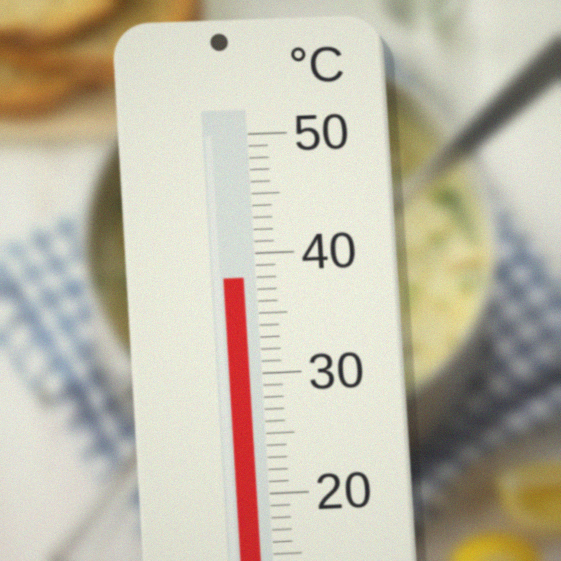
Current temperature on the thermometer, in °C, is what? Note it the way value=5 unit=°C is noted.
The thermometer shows value=38 unit=°C
